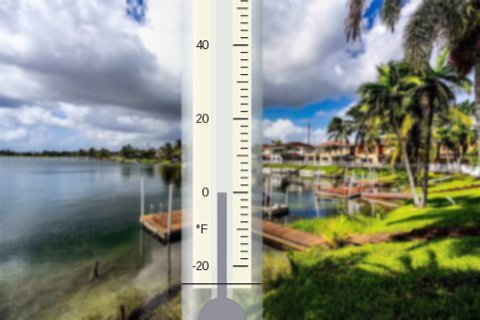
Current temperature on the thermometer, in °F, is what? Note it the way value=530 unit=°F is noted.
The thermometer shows value=0 unit=°F
